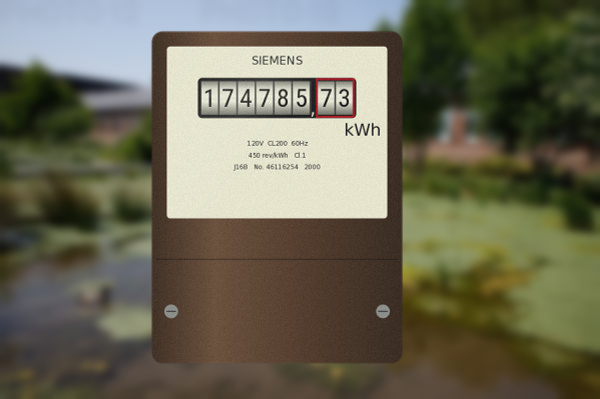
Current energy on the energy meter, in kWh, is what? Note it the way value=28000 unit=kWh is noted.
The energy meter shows value=174785.73 unit=kWh
